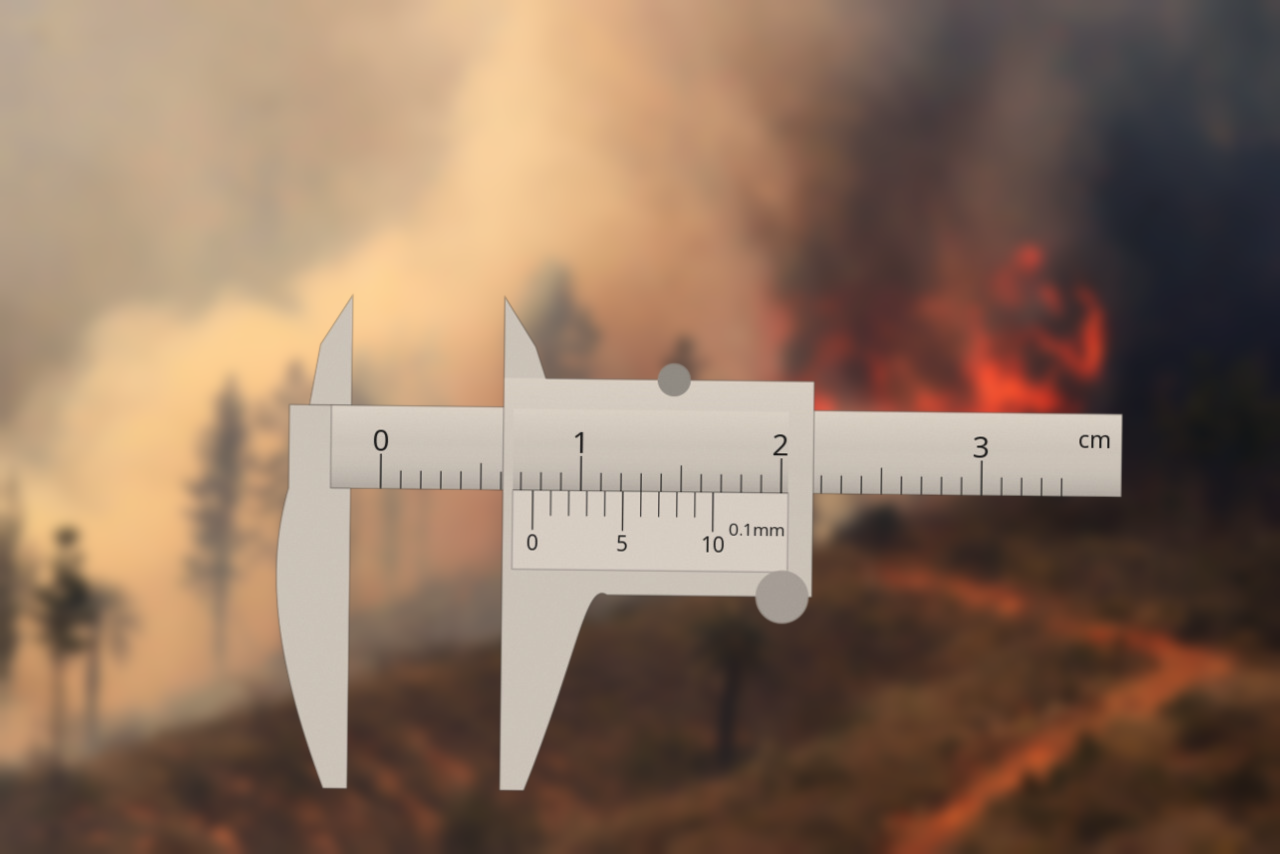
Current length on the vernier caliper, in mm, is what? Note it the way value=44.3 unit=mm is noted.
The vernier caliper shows value=7.6 unit=mm
